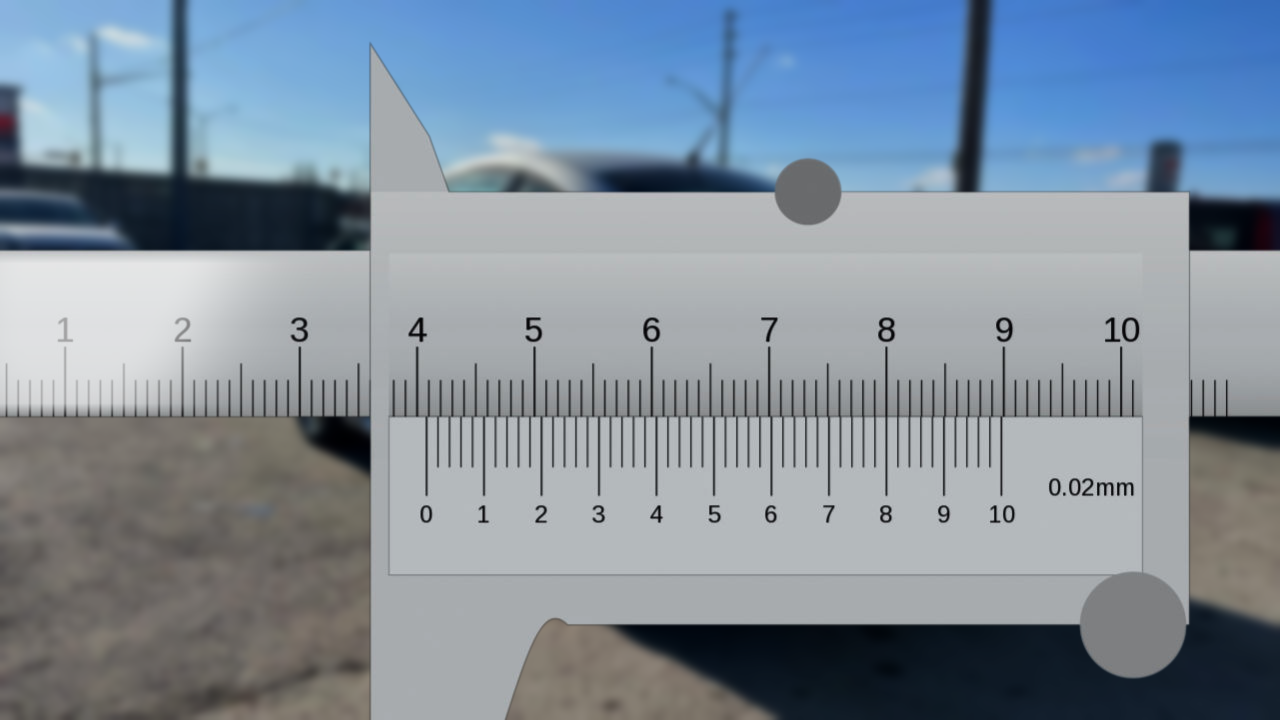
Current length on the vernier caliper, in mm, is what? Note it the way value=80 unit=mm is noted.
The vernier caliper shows value=40.8 unit=mm
